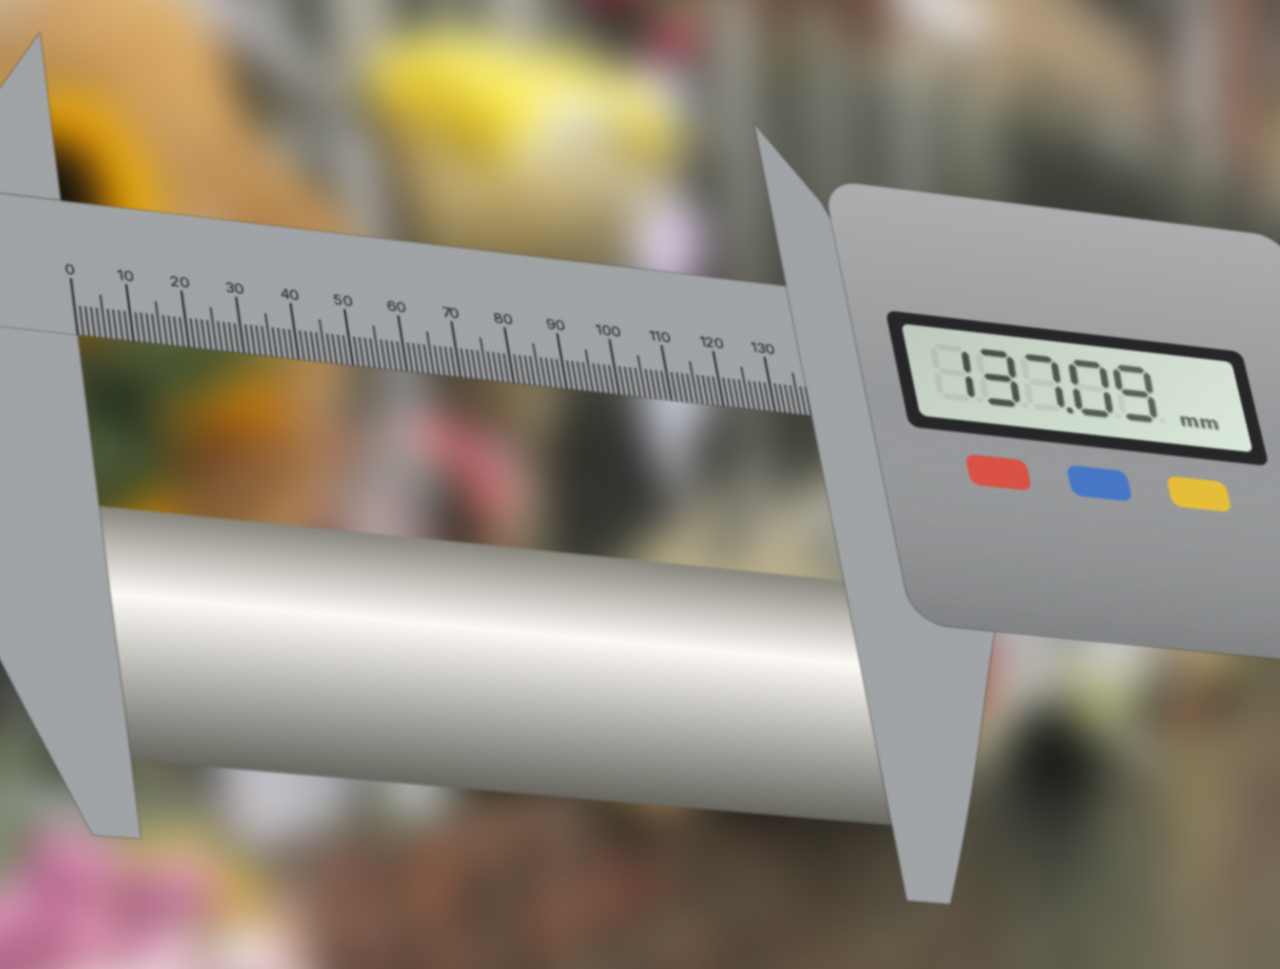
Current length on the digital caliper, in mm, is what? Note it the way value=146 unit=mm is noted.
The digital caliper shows value=137.09 unit=mm
